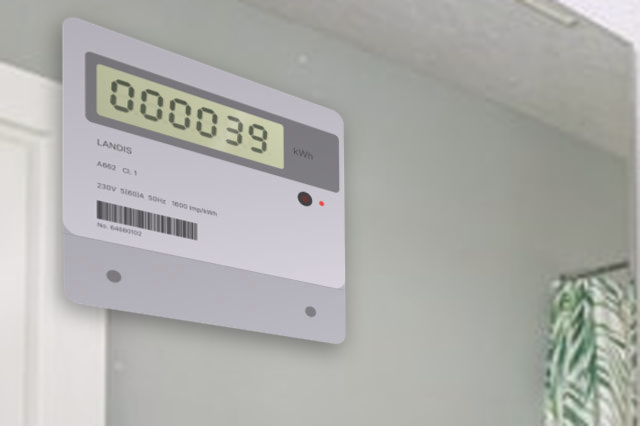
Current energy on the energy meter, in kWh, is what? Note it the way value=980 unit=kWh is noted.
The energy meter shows value=39 unit=kWh
